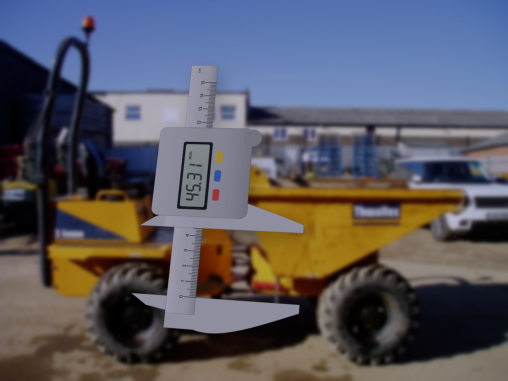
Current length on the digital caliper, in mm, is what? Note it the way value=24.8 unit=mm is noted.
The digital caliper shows value=45.31 unit=mm
